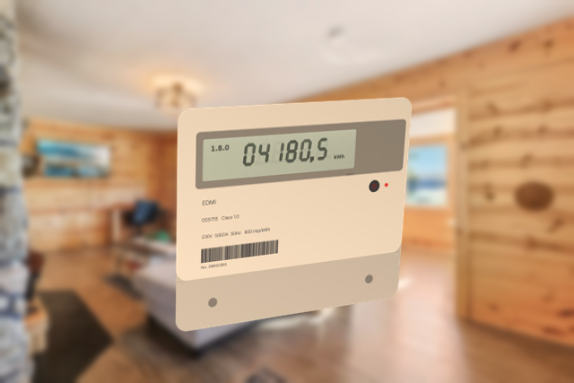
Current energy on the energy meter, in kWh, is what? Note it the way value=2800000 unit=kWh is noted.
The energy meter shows value=4180.5 unit=kWh
